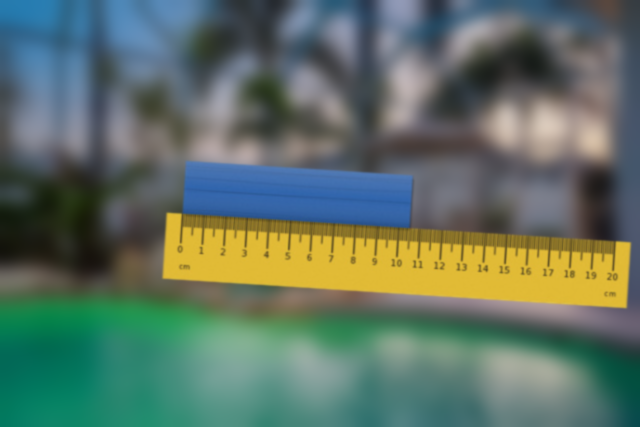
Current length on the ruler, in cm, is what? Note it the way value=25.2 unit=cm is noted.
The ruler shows value=10.5 unit=cm
